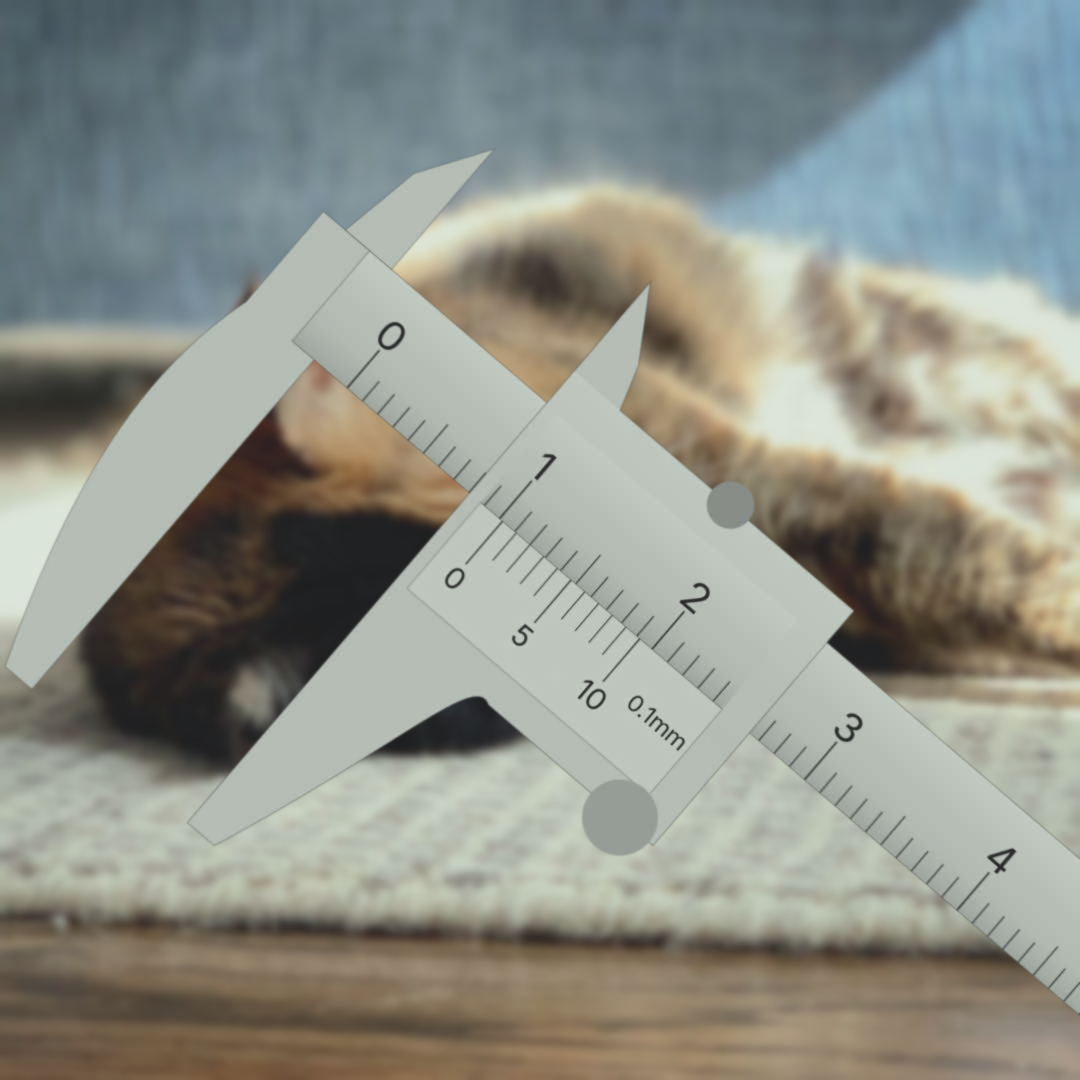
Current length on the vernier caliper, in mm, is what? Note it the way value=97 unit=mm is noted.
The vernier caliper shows value=10.2 unit=mm
